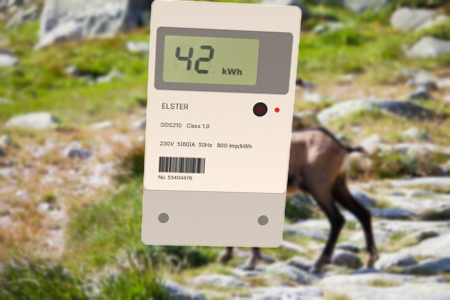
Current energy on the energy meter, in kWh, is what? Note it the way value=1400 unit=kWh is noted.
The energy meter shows value=42 unit=kWh
